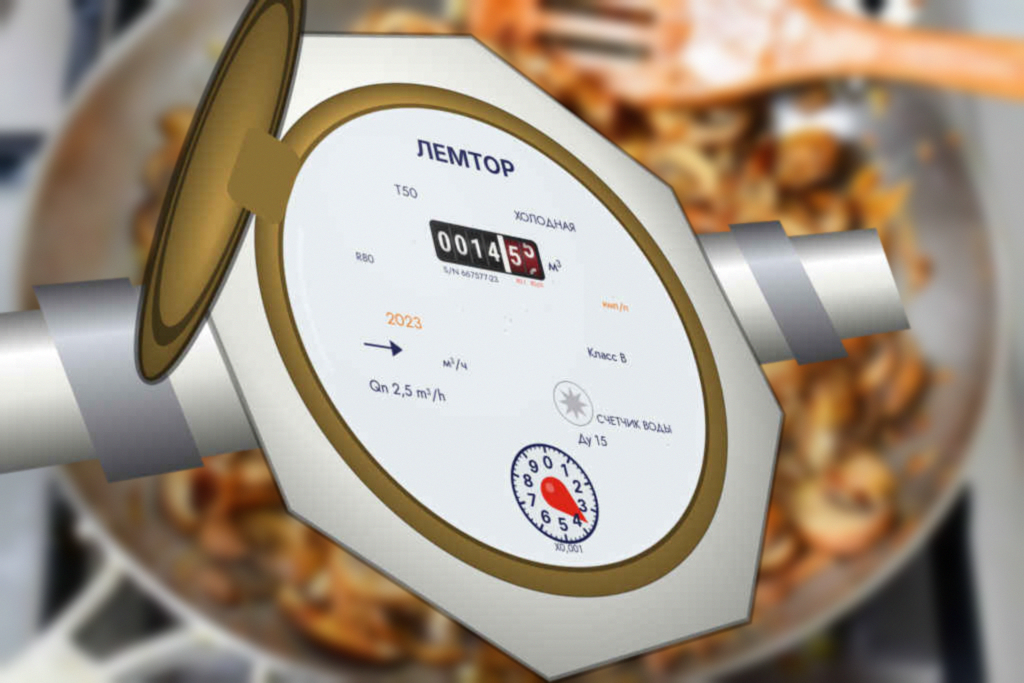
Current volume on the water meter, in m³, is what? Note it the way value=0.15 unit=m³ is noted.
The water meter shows value=14.553 unit=m³
